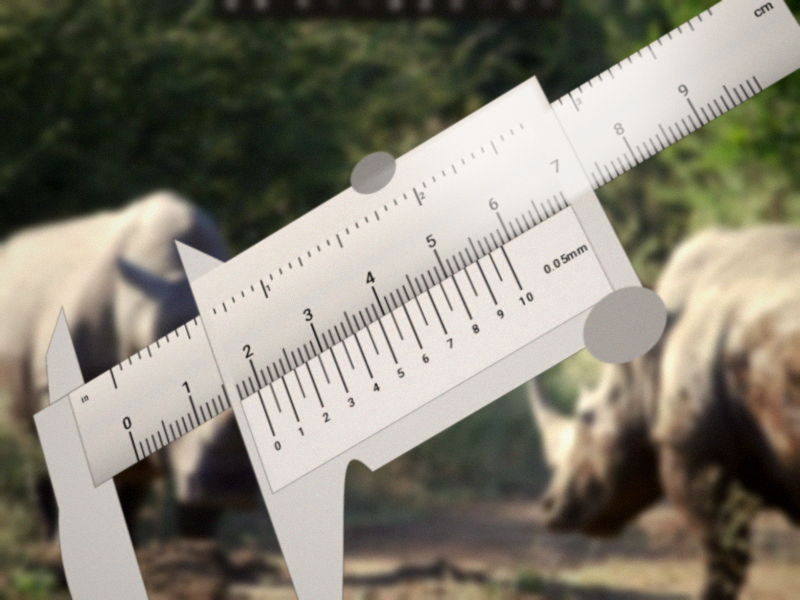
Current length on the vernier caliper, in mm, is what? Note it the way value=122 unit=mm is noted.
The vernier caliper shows value=19.6 unit=mm
